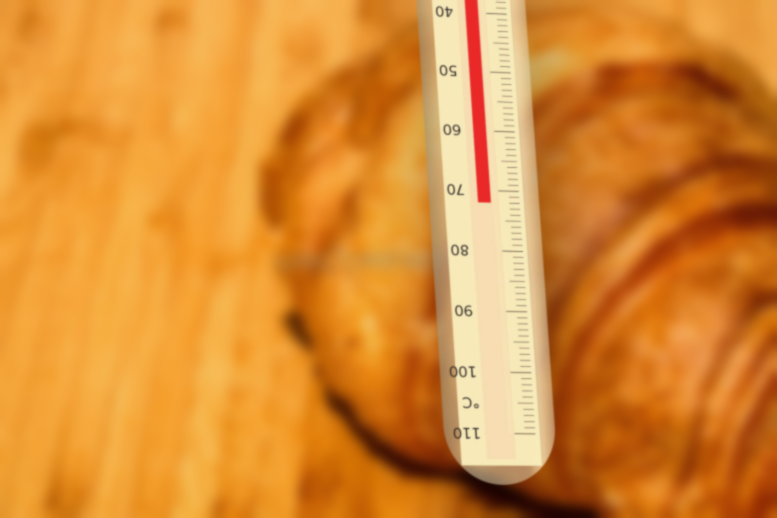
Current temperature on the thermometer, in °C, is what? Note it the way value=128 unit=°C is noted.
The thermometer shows value=72 unit=°C
